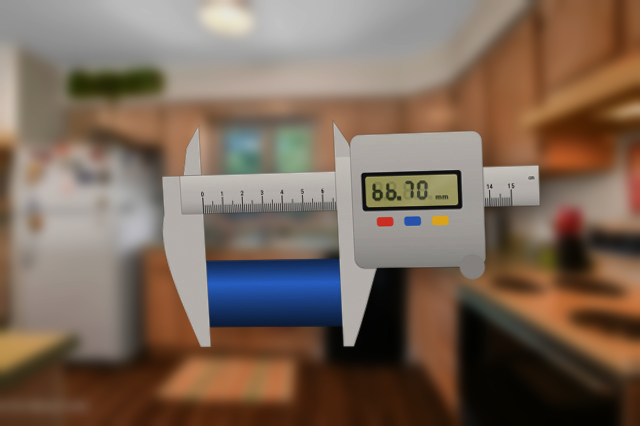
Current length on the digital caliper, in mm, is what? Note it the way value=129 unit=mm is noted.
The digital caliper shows value=66.70 unit=mm
